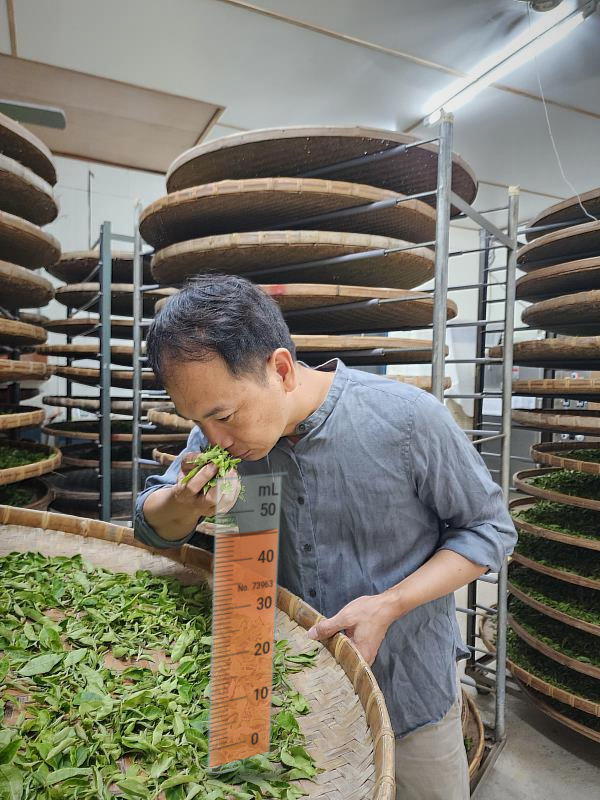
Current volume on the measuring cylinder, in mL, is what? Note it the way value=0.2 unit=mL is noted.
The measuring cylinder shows value=45 unit=mL
